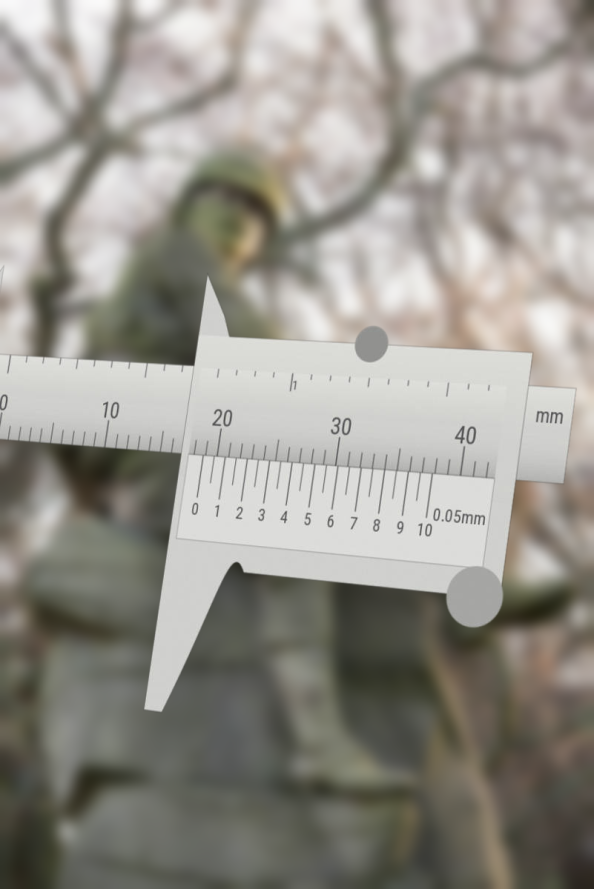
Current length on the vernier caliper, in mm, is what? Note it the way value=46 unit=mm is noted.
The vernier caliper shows value=18.8 unit=mm
